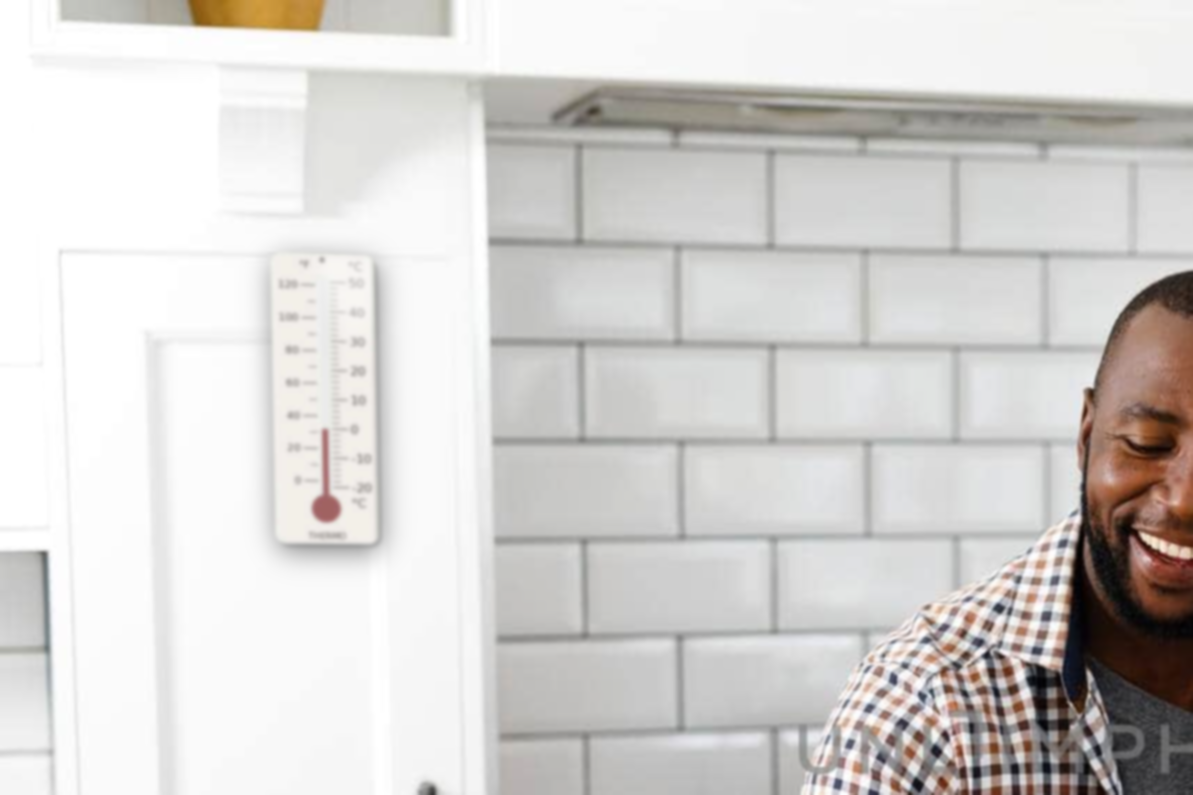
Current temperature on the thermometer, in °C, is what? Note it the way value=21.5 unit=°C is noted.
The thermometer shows value=0 unit=°C
